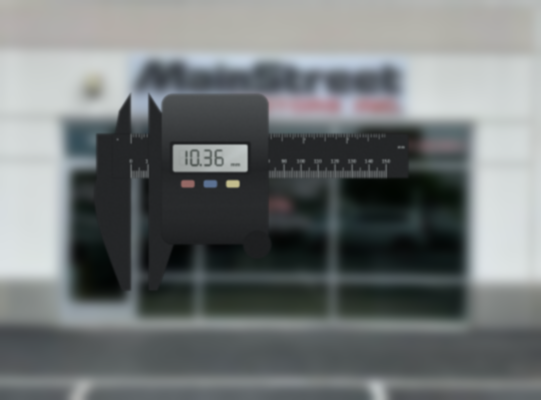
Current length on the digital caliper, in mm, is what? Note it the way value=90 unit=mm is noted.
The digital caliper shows value=10.36 unit=mm
